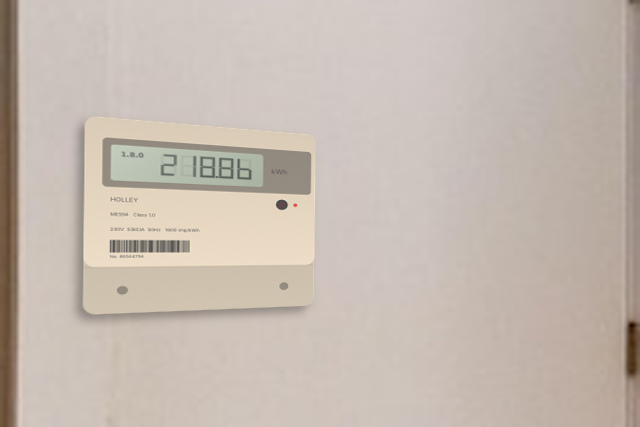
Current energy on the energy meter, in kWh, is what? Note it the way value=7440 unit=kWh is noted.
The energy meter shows value=218.86 unit=kWh
